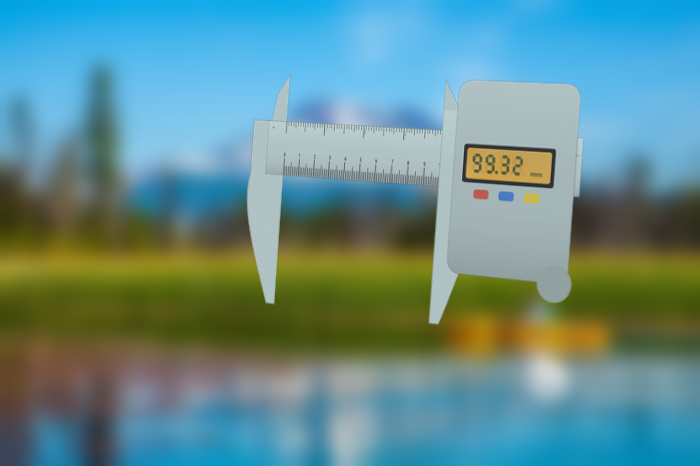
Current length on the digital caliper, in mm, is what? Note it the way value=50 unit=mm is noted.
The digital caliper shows value=99.32 unit=mm
